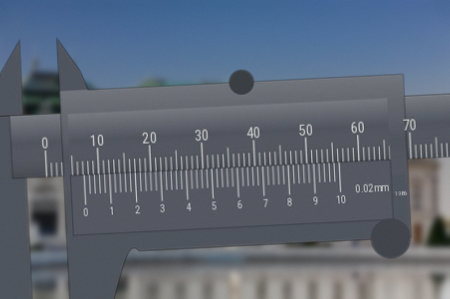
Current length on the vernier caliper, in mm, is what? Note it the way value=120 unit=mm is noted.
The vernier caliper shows value=7.2 unit=mm
